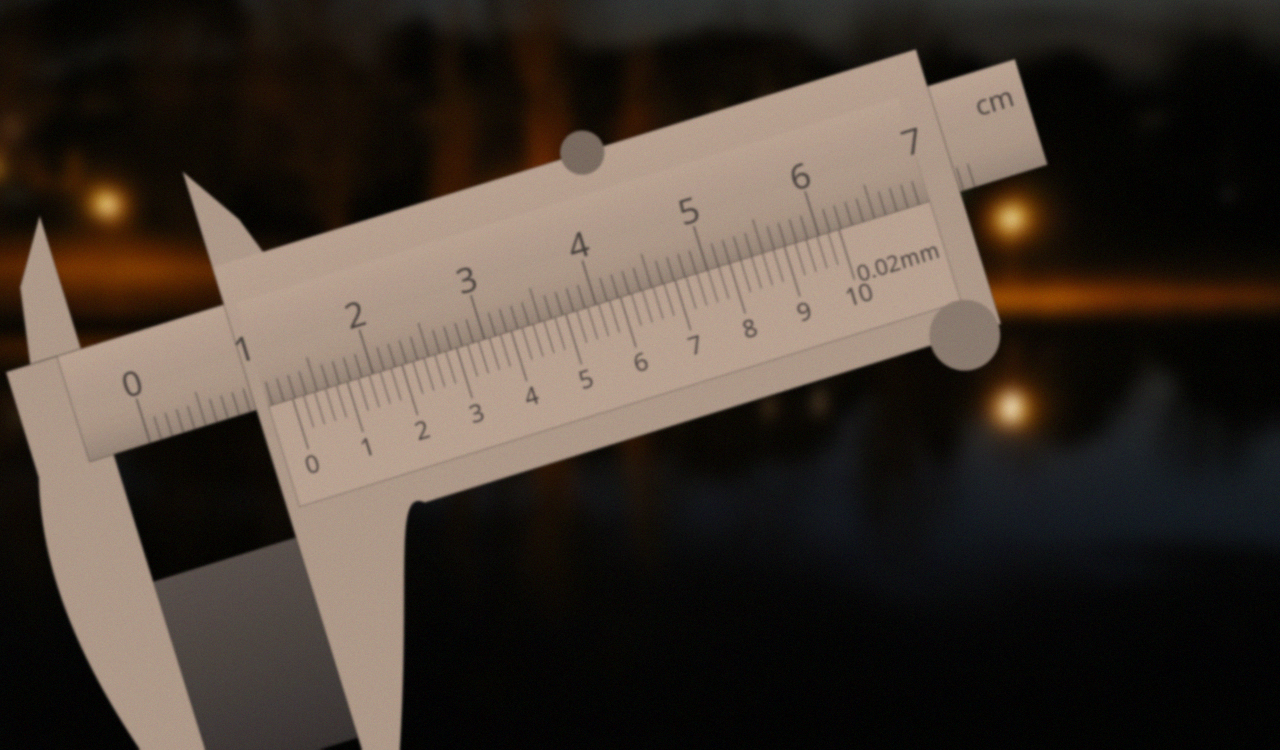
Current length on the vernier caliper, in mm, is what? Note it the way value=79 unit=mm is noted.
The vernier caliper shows value=12.8 unit=mm
